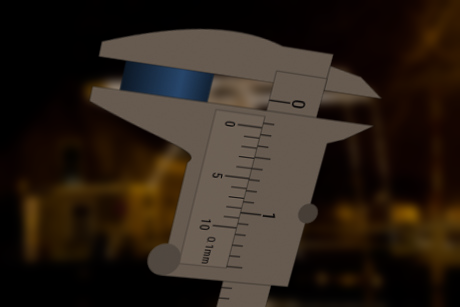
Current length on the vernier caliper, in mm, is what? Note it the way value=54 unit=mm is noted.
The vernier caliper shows value=2.4 unit=mm
